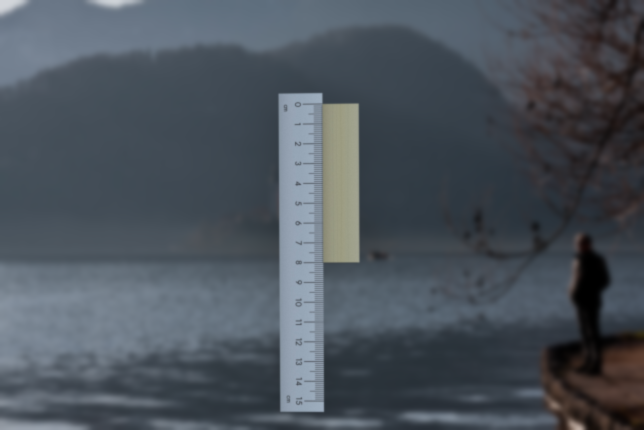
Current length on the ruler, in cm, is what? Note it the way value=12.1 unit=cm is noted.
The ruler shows value=8 unit=cm
